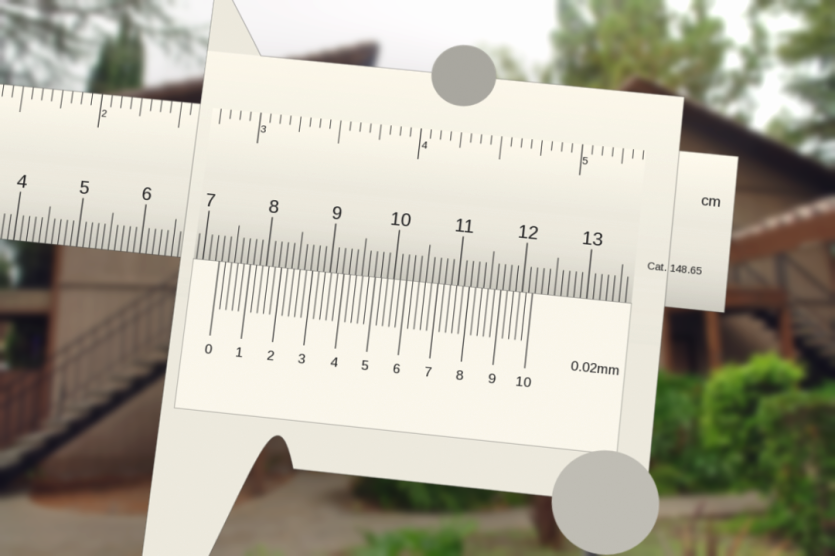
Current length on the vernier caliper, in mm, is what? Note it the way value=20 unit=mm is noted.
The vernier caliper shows value=72.6 unit=mm
